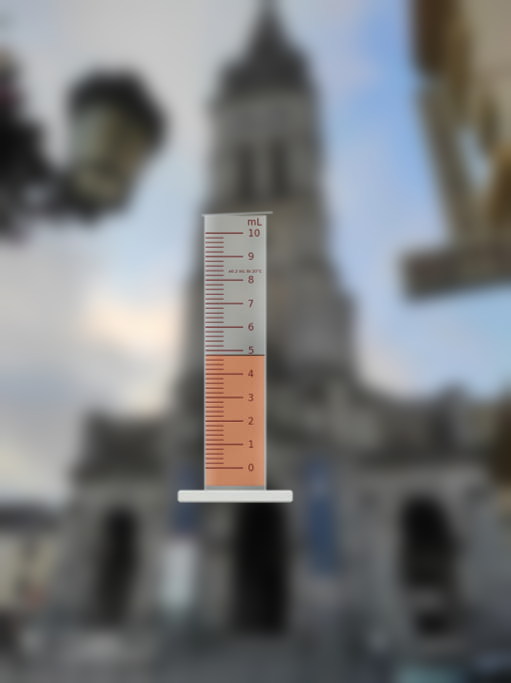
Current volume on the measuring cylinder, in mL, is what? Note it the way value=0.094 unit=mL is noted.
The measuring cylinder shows value=4.8 unit=mL
